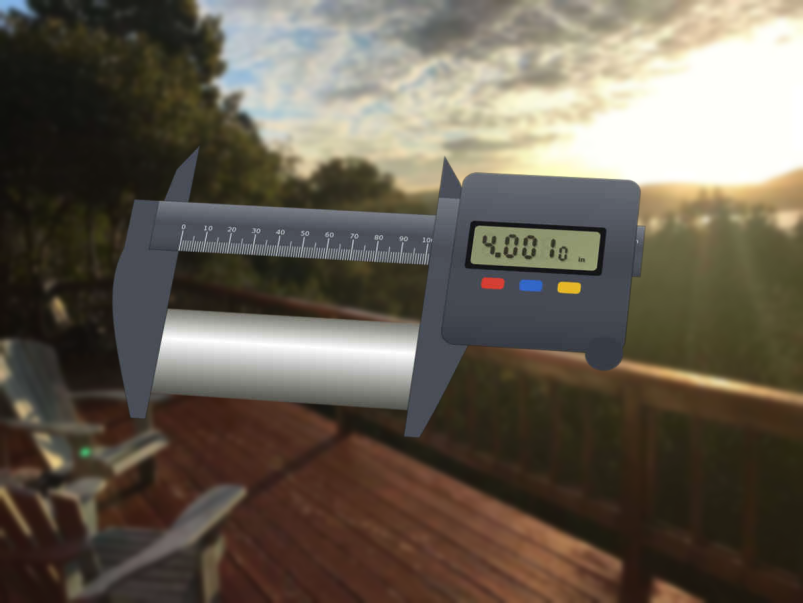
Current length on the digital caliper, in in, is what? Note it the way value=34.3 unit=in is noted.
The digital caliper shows value=4.0010 unit=in
